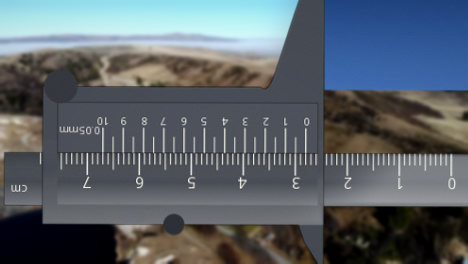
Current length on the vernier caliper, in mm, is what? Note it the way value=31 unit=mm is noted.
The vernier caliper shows value=28.0 unit=mm
